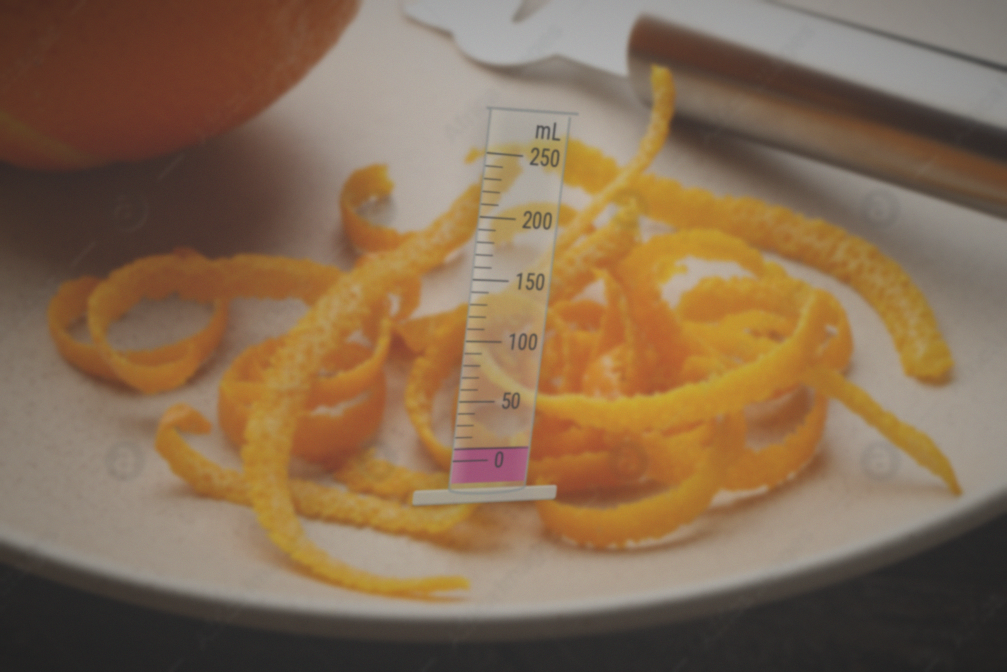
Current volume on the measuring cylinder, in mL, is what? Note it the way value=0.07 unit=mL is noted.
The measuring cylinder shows value=10 unit=mL
